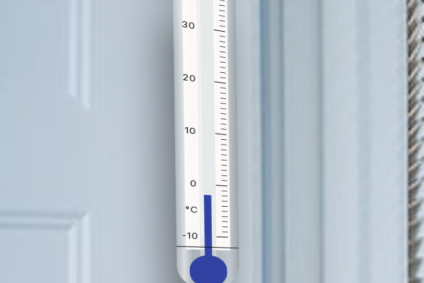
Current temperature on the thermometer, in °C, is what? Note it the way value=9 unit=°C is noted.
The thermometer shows value=-2 unit=°C
